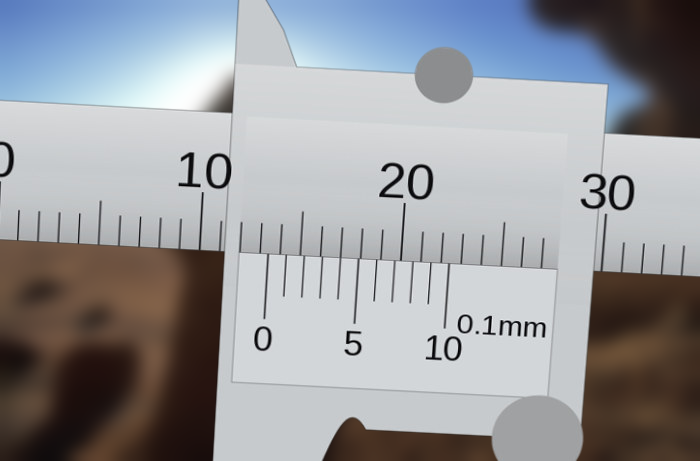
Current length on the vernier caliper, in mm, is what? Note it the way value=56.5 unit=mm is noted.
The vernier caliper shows value=13.4 unit=mm
